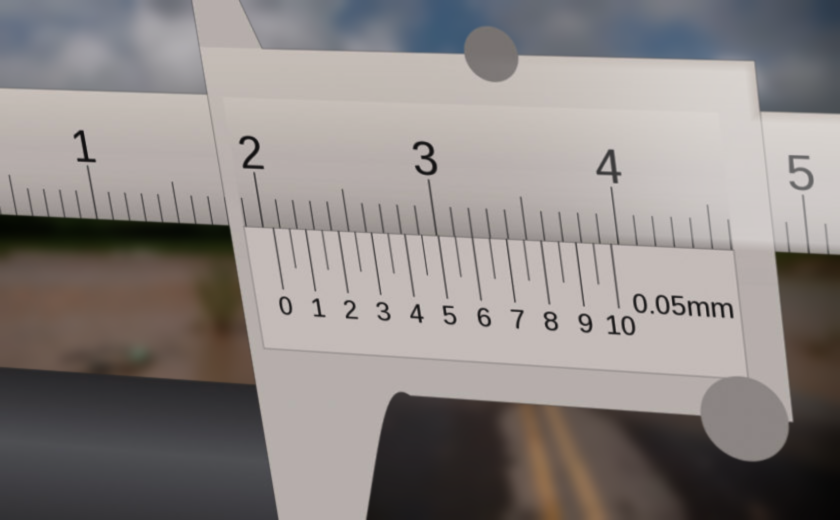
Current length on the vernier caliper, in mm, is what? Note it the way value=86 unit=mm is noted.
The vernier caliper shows value=20.6 unit=mm
